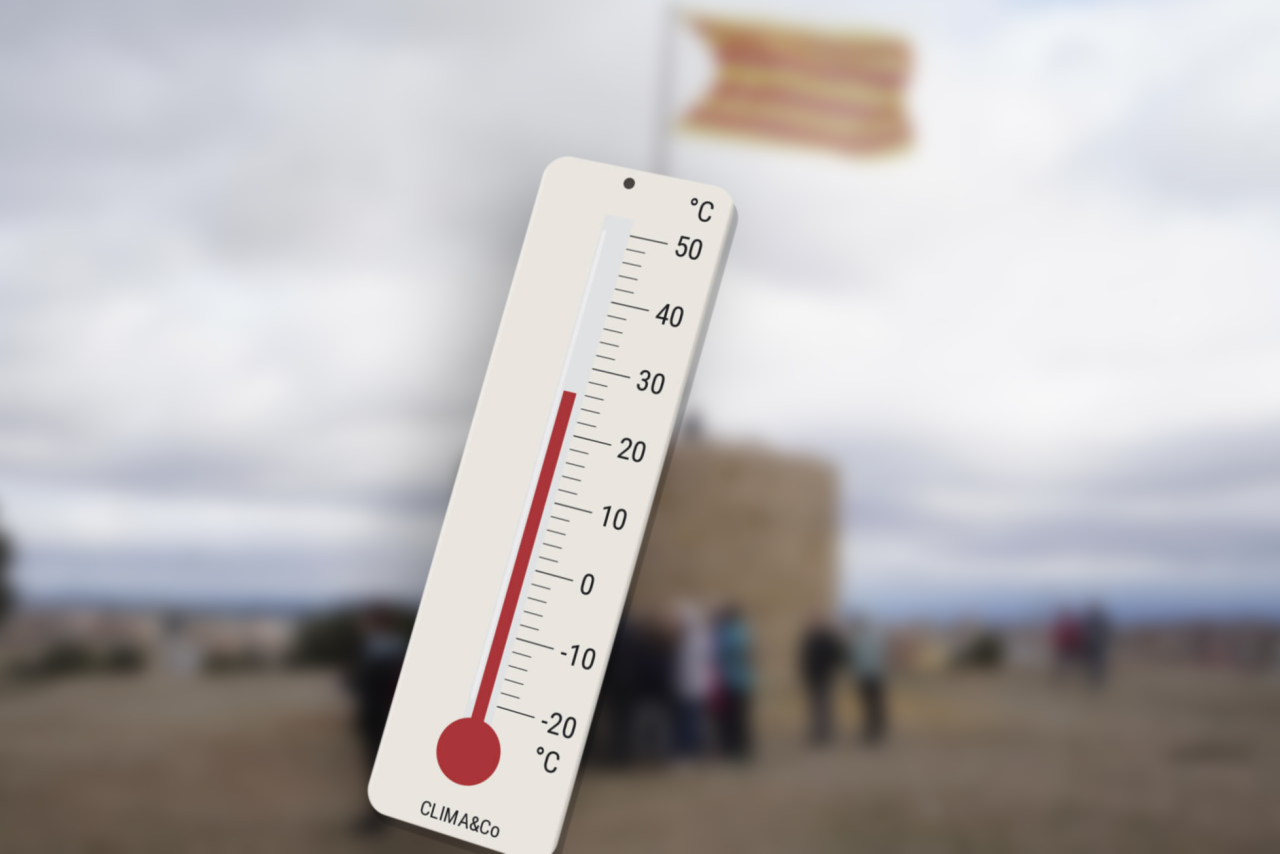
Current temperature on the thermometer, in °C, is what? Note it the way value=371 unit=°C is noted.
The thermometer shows value=26 unit=°C
